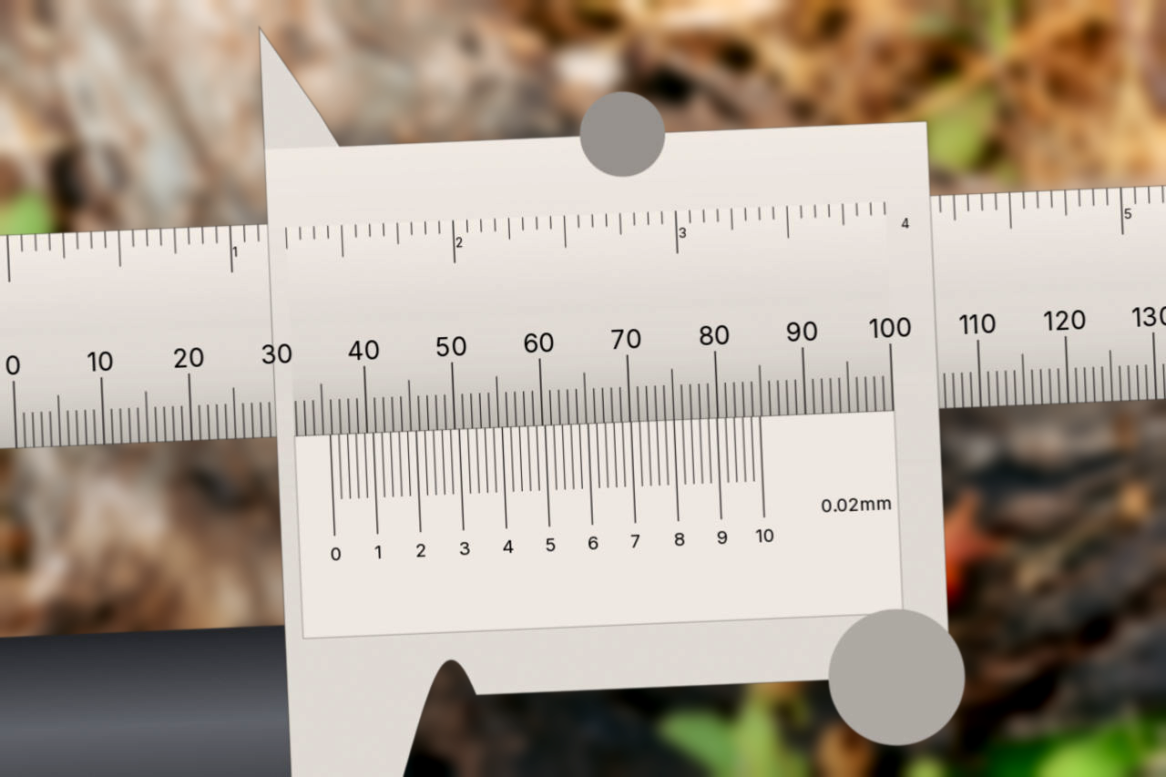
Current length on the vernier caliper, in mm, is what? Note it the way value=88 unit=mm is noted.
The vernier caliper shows value=35.8 unit=mm
